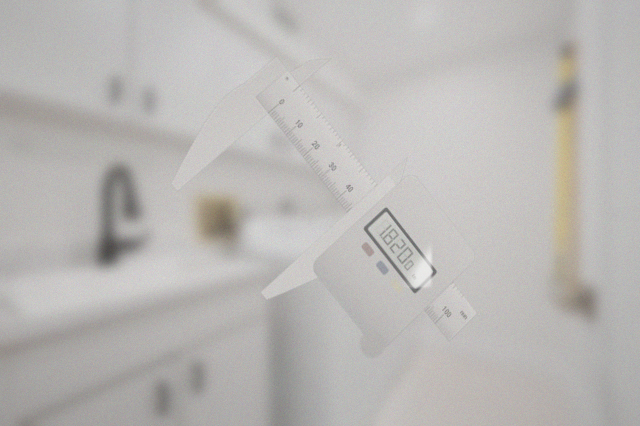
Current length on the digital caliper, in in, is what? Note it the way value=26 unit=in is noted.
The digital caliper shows value=1.8200 unit=in
